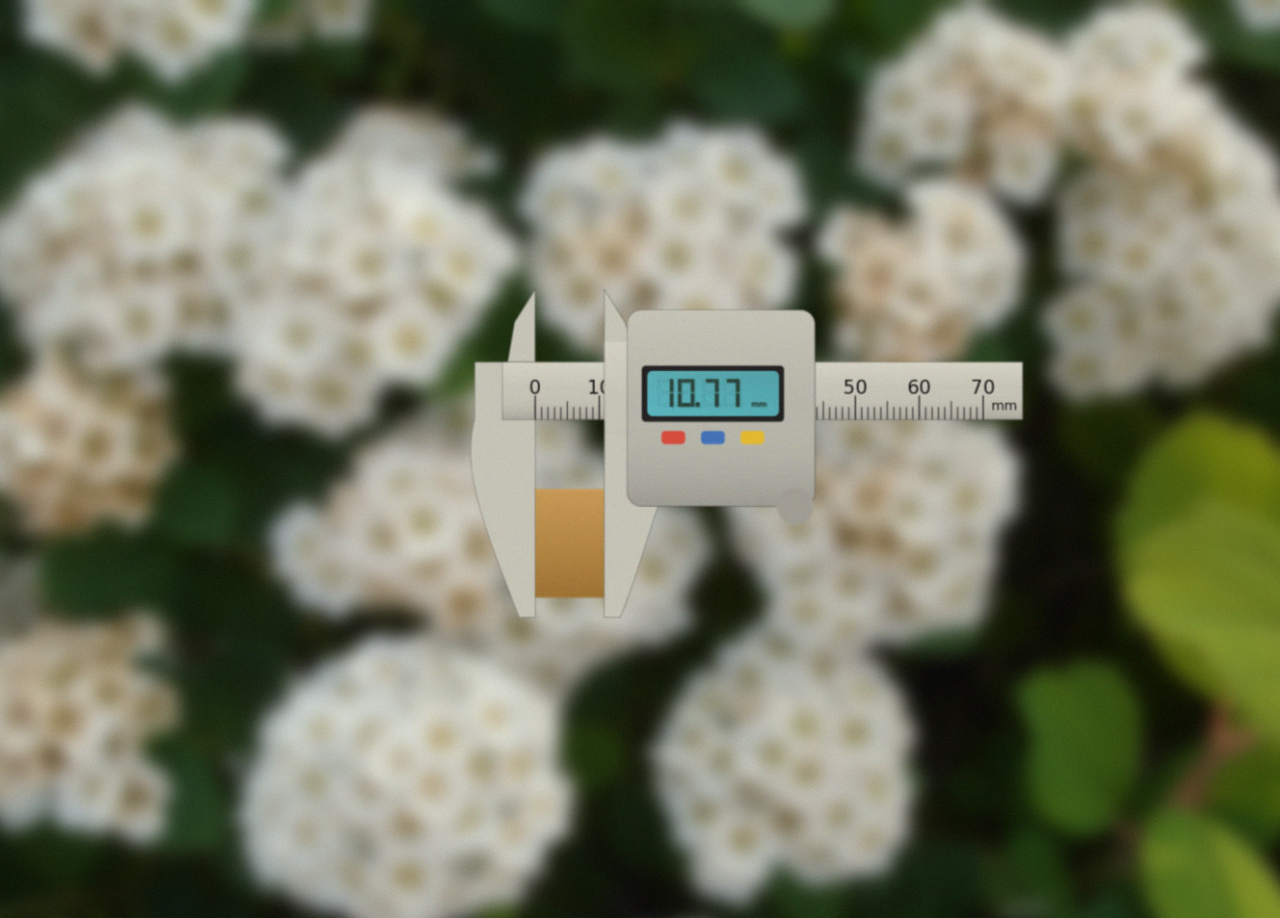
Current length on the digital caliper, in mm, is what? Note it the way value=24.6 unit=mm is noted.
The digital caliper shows value=10.77 unit=mm
